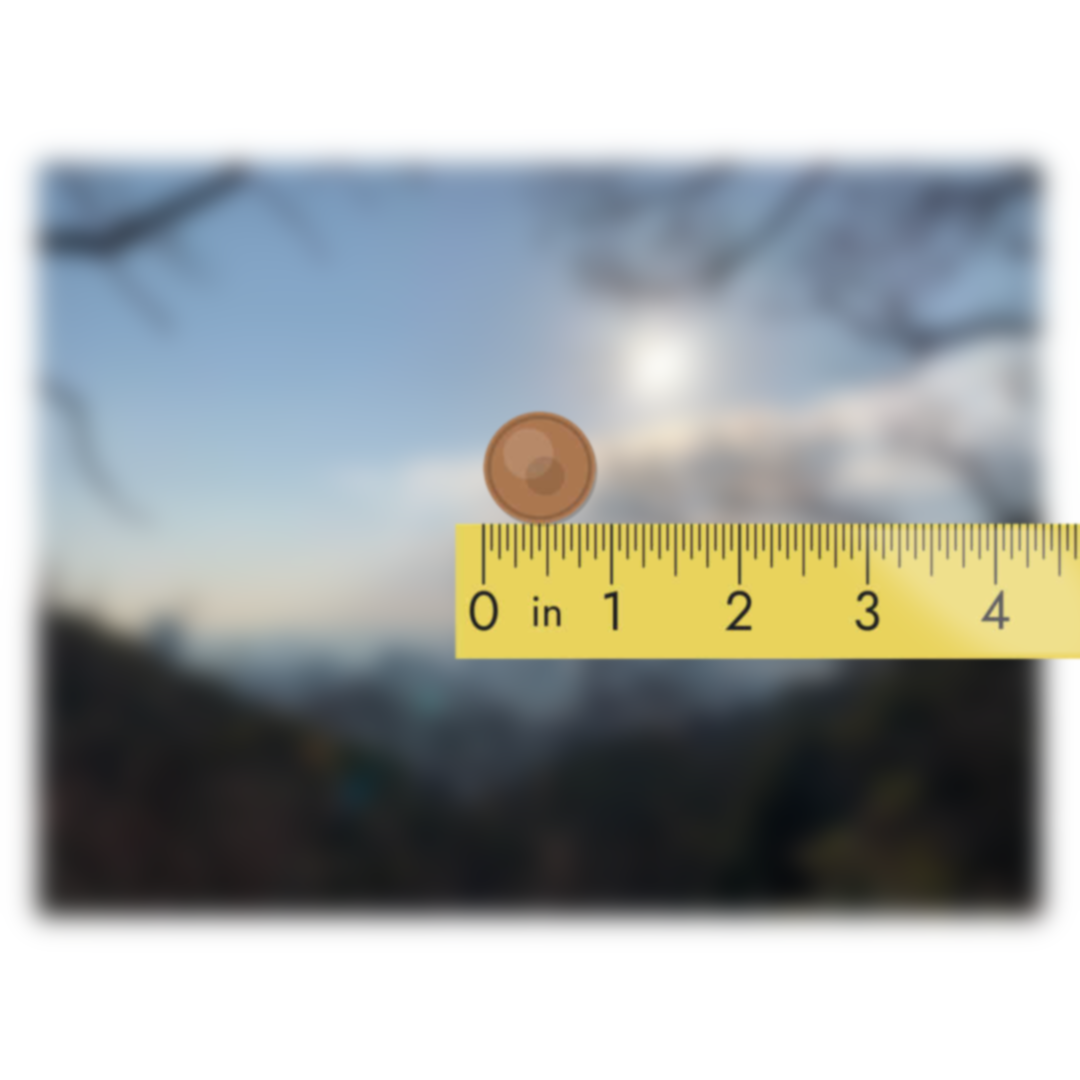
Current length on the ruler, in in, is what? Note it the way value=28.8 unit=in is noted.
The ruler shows value=0.875 unit=in
